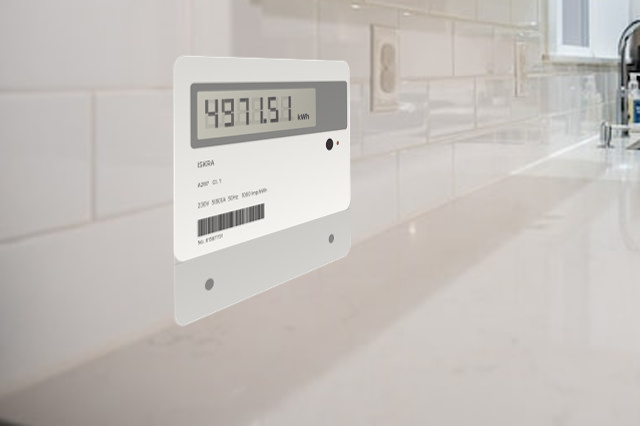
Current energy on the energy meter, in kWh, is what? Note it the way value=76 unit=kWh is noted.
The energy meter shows value=4971.51 unit=kWh
